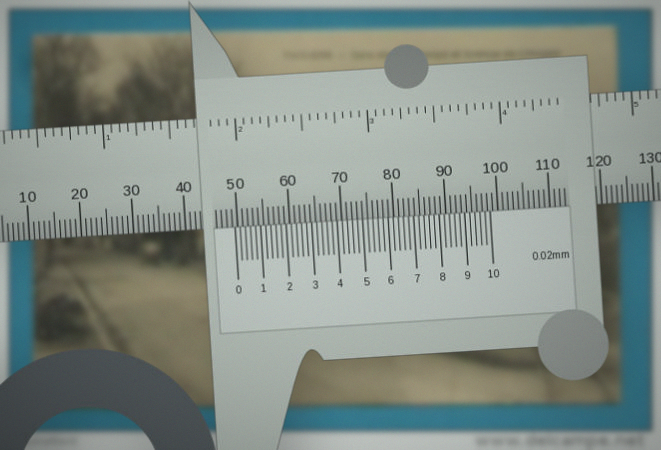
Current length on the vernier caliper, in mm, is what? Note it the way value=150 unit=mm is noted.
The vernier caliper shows value=49.5 unit=mm
